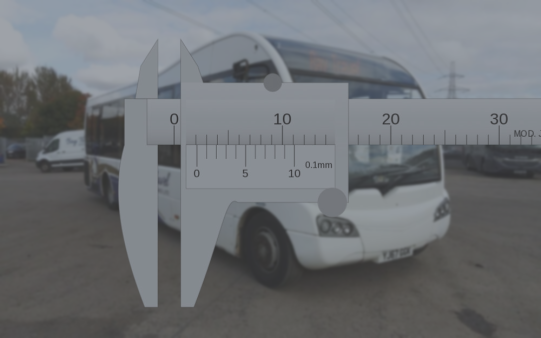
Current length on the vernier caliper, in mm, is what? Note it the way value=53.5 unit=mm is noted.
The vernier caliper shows value=2.1 unit=mm
